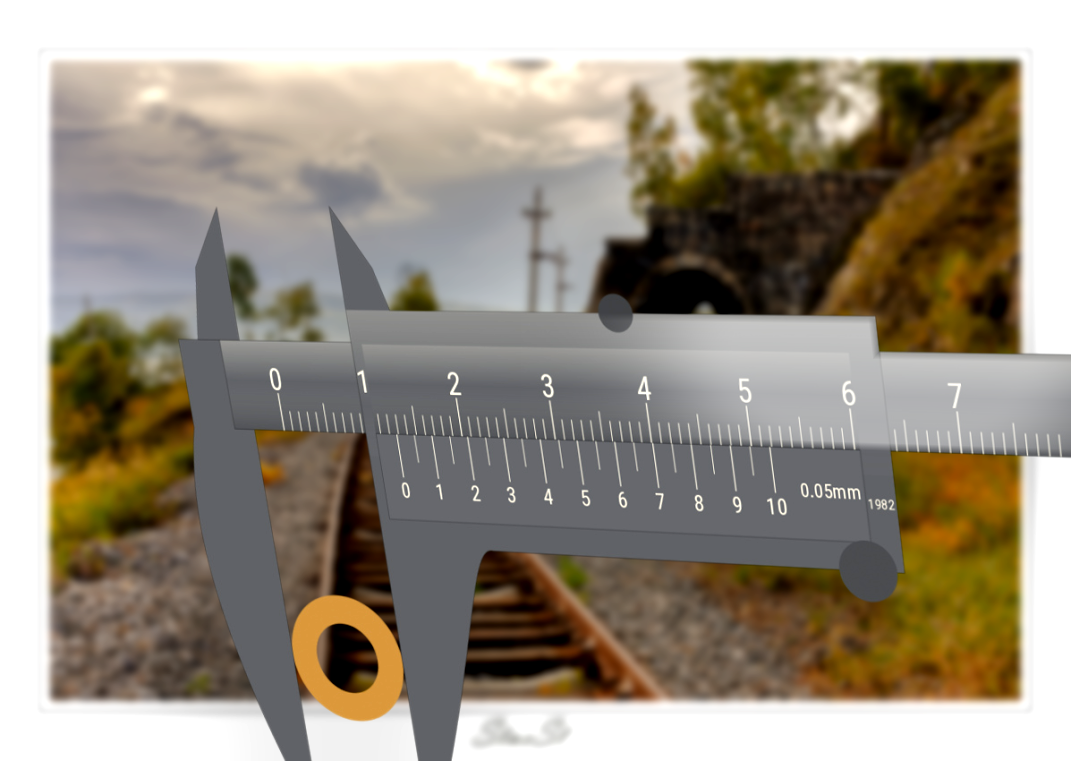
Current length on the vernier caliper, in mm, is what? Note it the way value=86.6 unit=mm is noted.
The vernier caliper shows value=12.8 unit=mm
